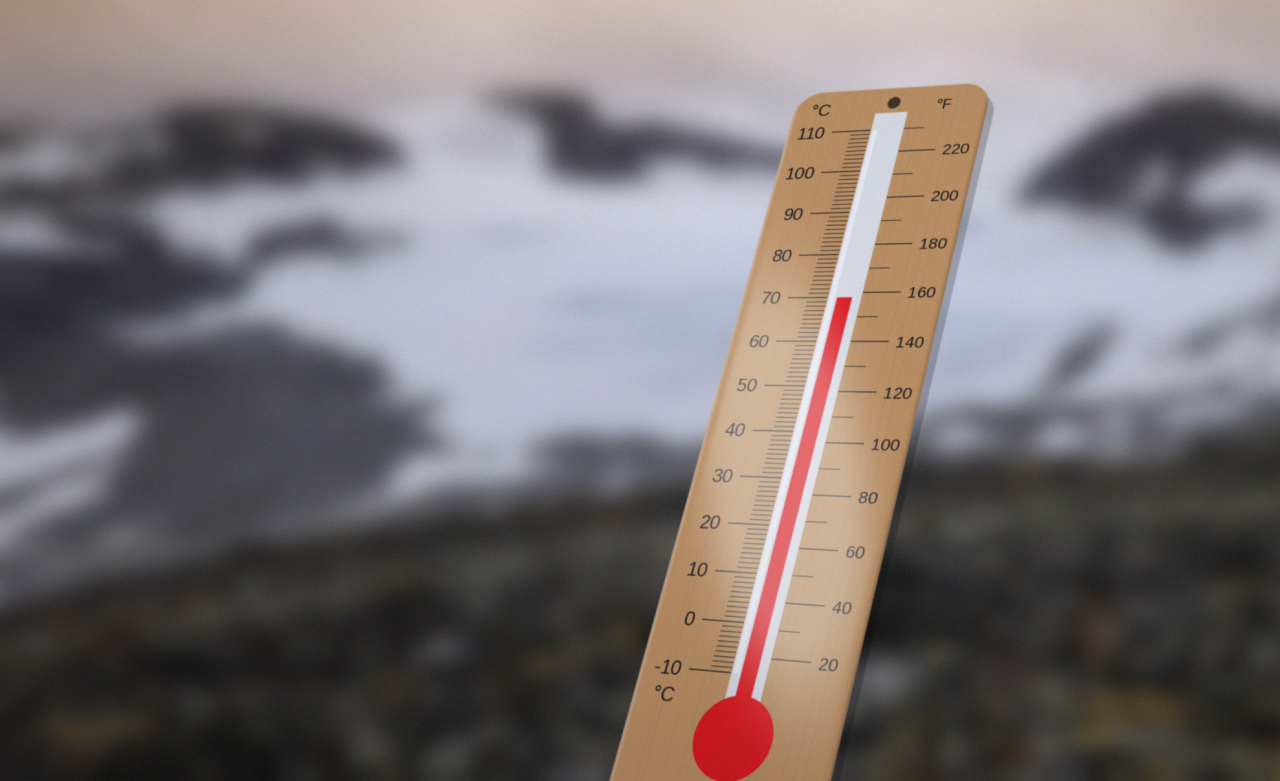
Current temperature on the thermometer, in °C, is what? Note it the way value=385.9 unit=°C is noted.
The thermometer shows value=70 unit=°C
